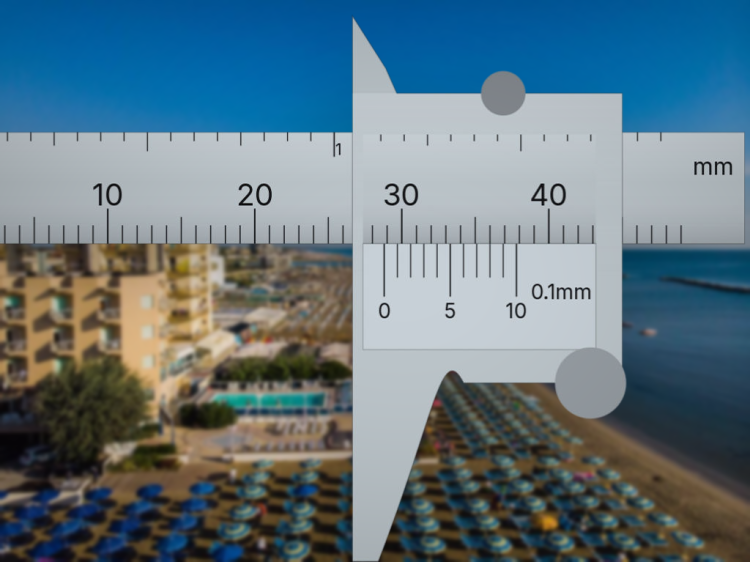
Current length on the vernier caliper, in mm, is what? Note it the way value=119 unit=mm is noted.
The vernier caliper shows value=28.8 unit=mm
